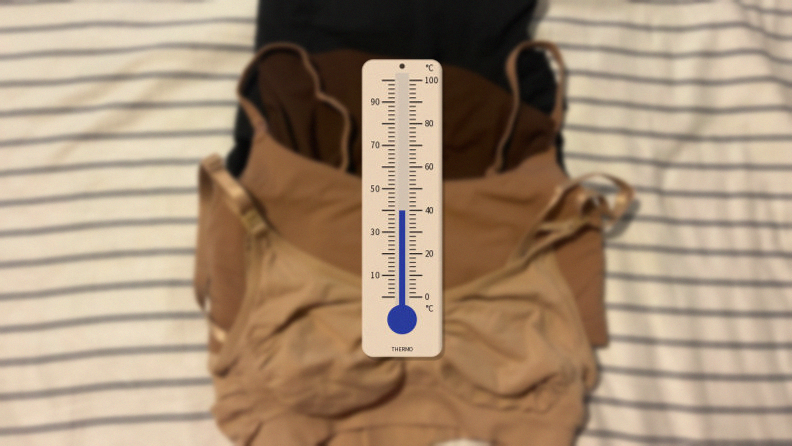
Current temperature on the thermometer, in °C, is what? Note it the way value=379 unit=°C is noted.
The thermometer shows value=40 unit=°C
